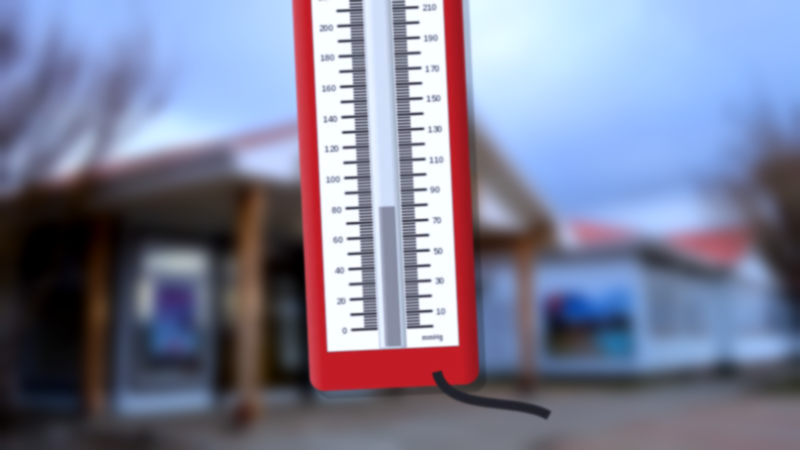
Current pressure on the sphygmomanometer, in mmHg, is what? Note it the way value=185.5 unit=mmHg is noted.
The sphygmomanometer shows value=80 unit=mmHg
